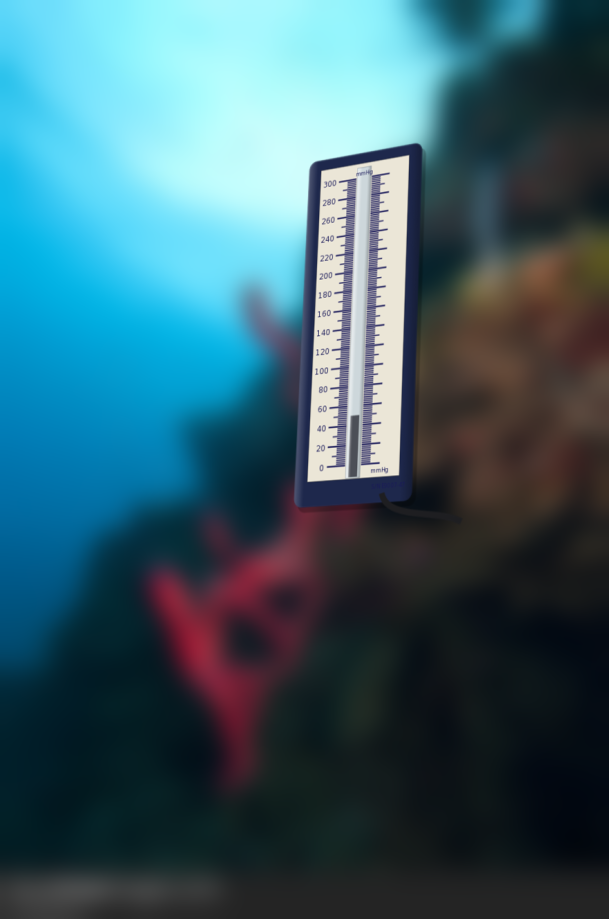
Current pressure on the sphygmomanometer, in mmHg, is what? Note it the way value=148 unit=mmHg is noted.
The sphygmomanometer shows value=50 unit=mmHg
